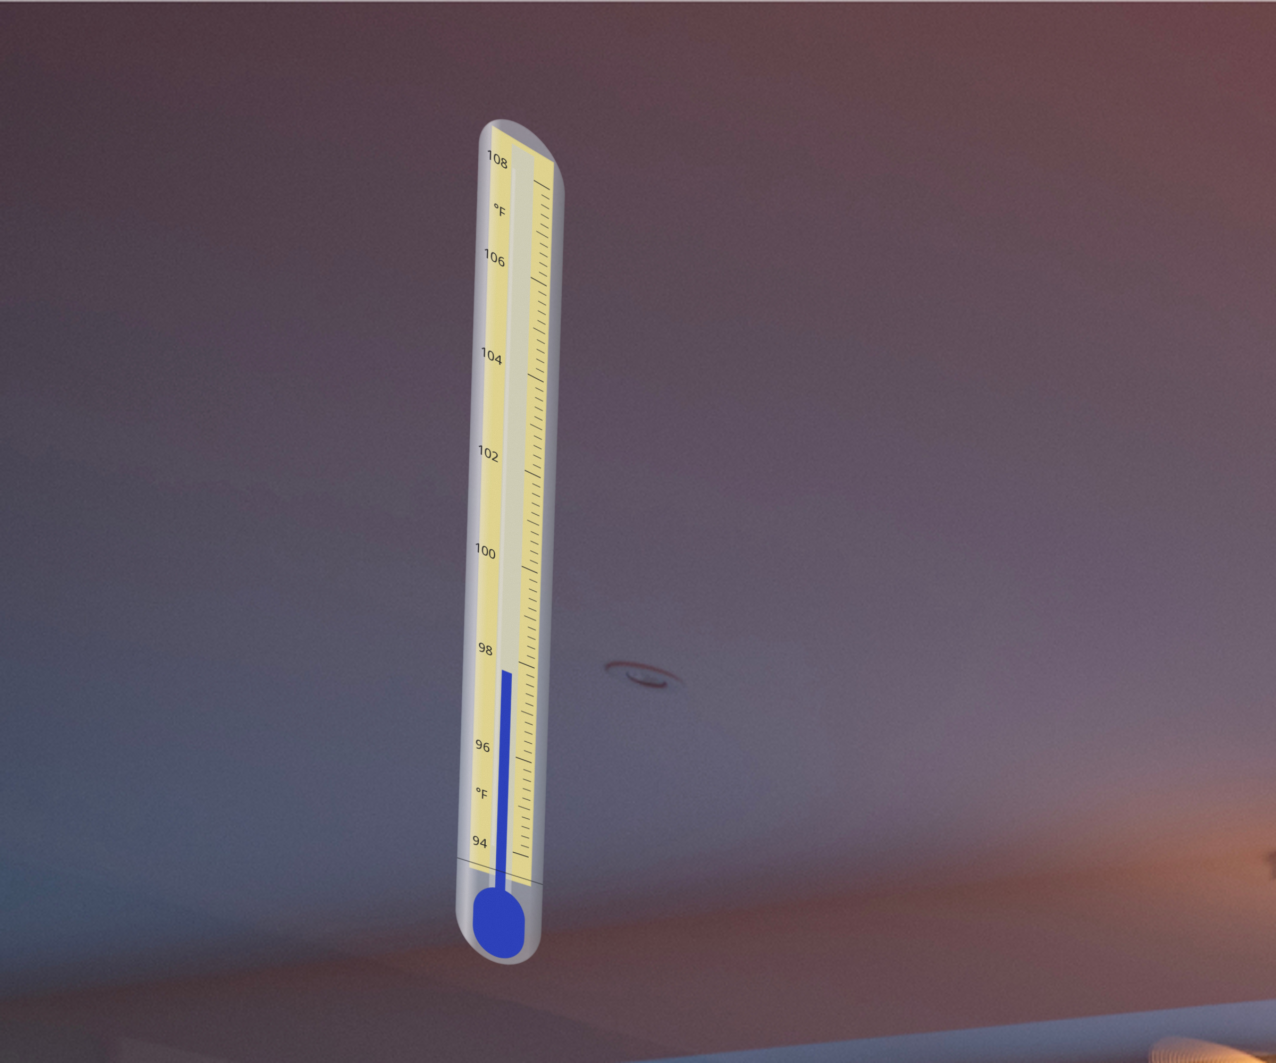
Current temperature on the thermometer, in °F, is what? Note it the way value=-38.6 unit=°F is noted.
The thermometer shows value=97.7 unit=°F
